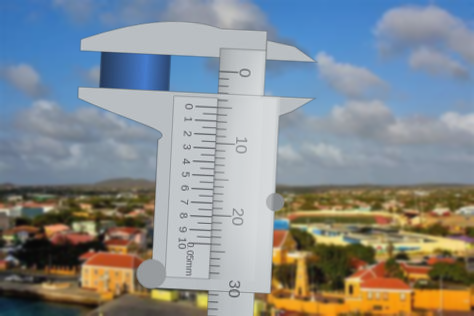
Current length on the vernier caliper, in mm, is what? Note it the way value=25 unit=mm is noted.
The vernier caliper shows value=5.0 unit=mm
